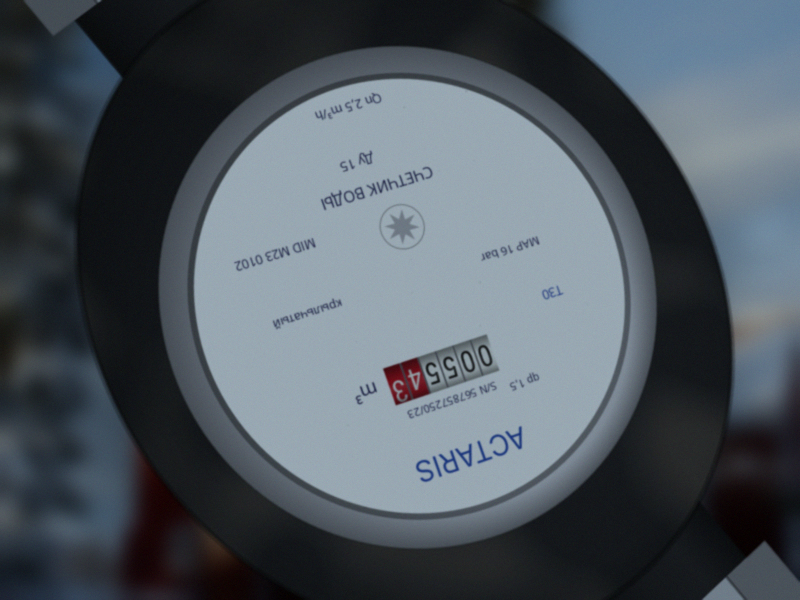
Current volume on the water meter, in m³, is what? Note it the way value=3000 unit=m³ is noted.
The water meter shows value=55.43 unit=m³
